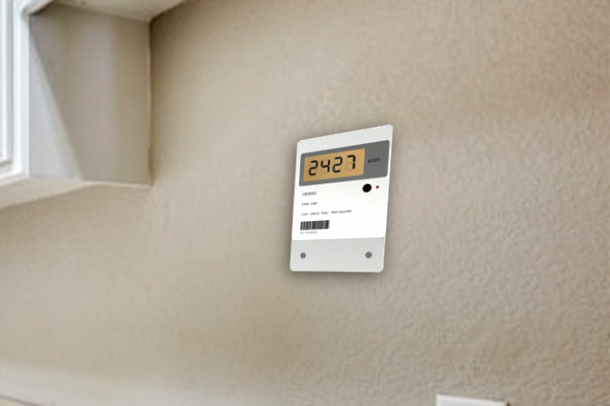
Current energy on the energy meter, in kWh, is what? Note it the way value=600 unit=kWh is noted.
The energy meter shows value=2427 unit=kWh
